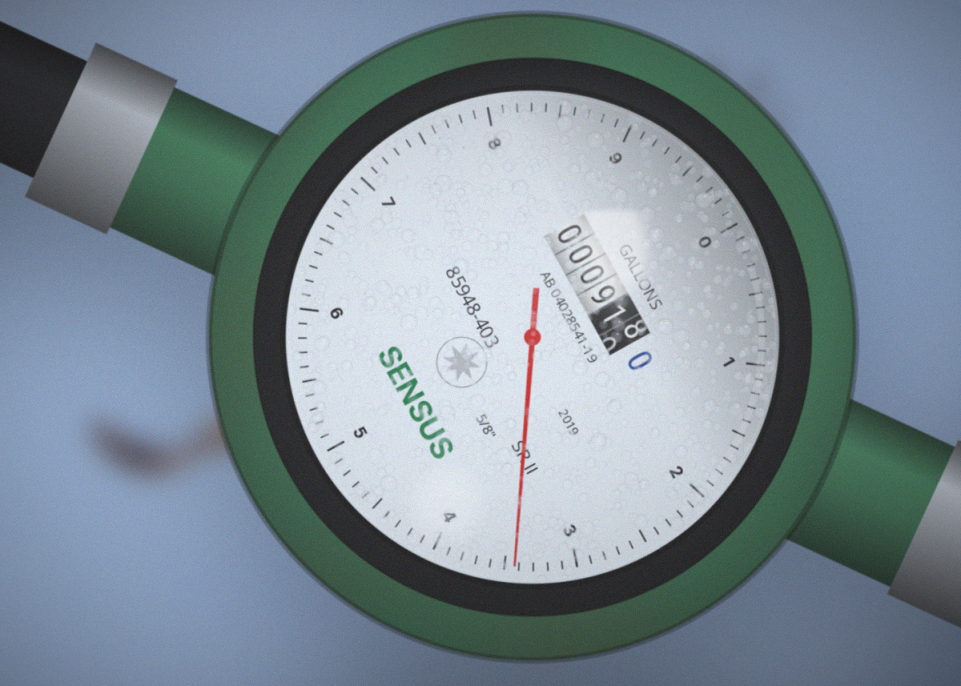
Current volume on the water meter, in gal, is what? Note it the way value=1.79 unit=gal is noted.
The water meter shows value=9183.4 unit=gal
